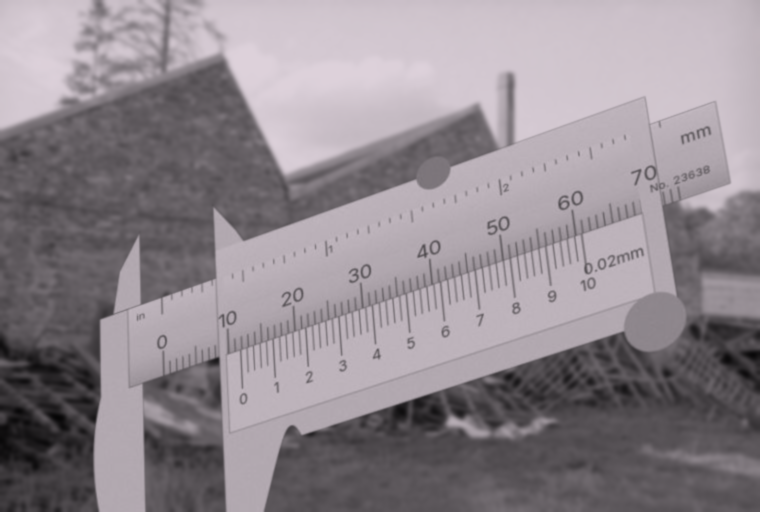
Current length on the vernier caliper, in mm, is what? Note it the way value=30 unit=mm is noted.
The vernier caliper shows value=11.8 unit=mm
